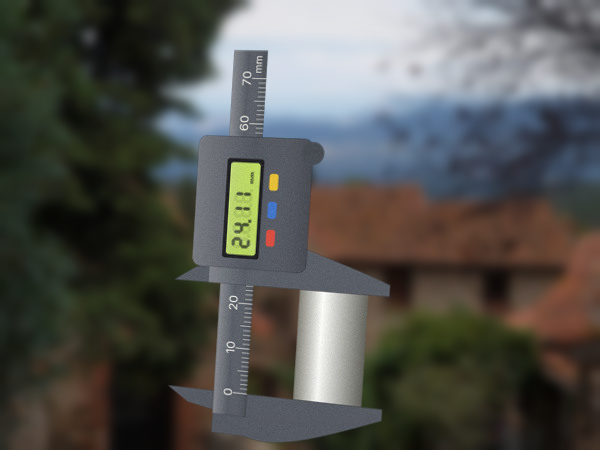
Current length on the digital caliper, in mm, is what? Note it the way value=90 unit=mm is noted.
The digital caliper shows value=24.11 unit=mm
